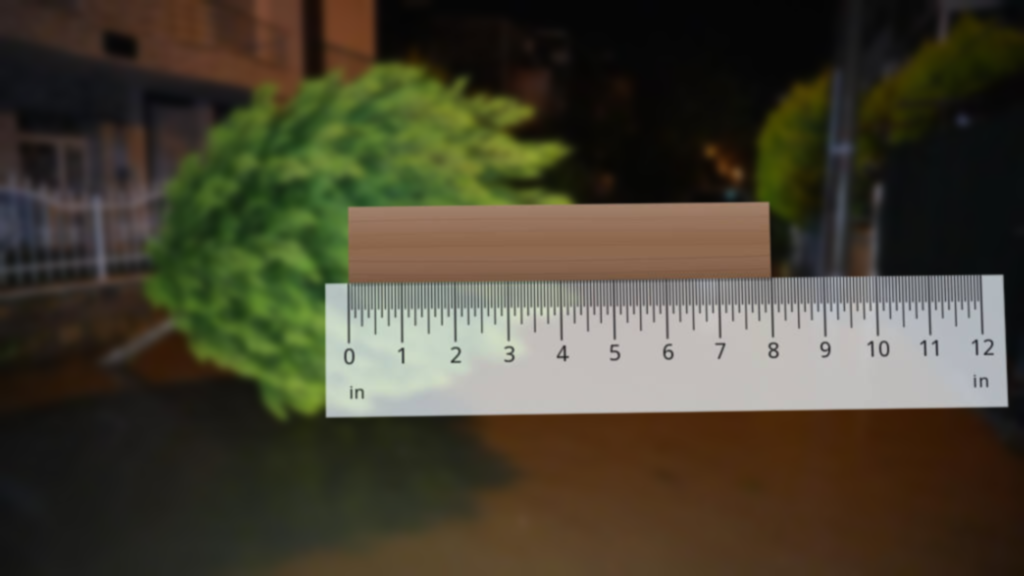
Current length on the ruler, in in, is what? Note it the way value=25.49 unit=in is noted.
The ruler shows value=8 unit=in
